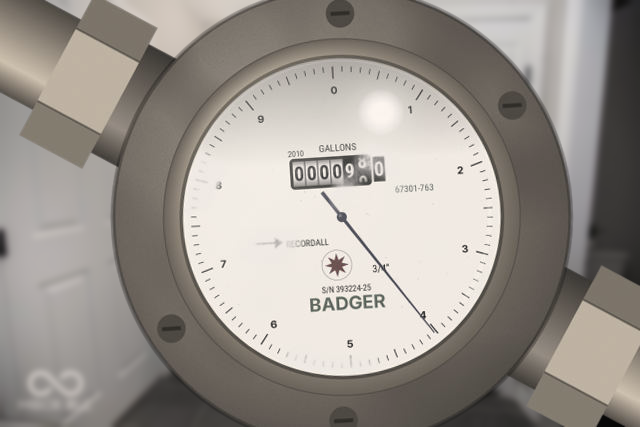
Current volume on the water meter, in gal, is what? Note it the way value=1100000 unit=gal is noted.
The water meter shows value=984.0 unit=gal
